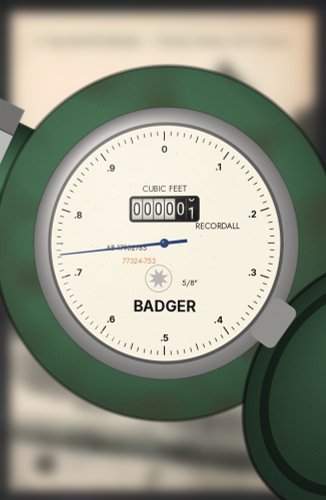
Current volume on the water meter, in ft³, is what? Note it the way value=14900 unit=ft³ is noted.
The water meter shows value=0.73 unit=ft³
